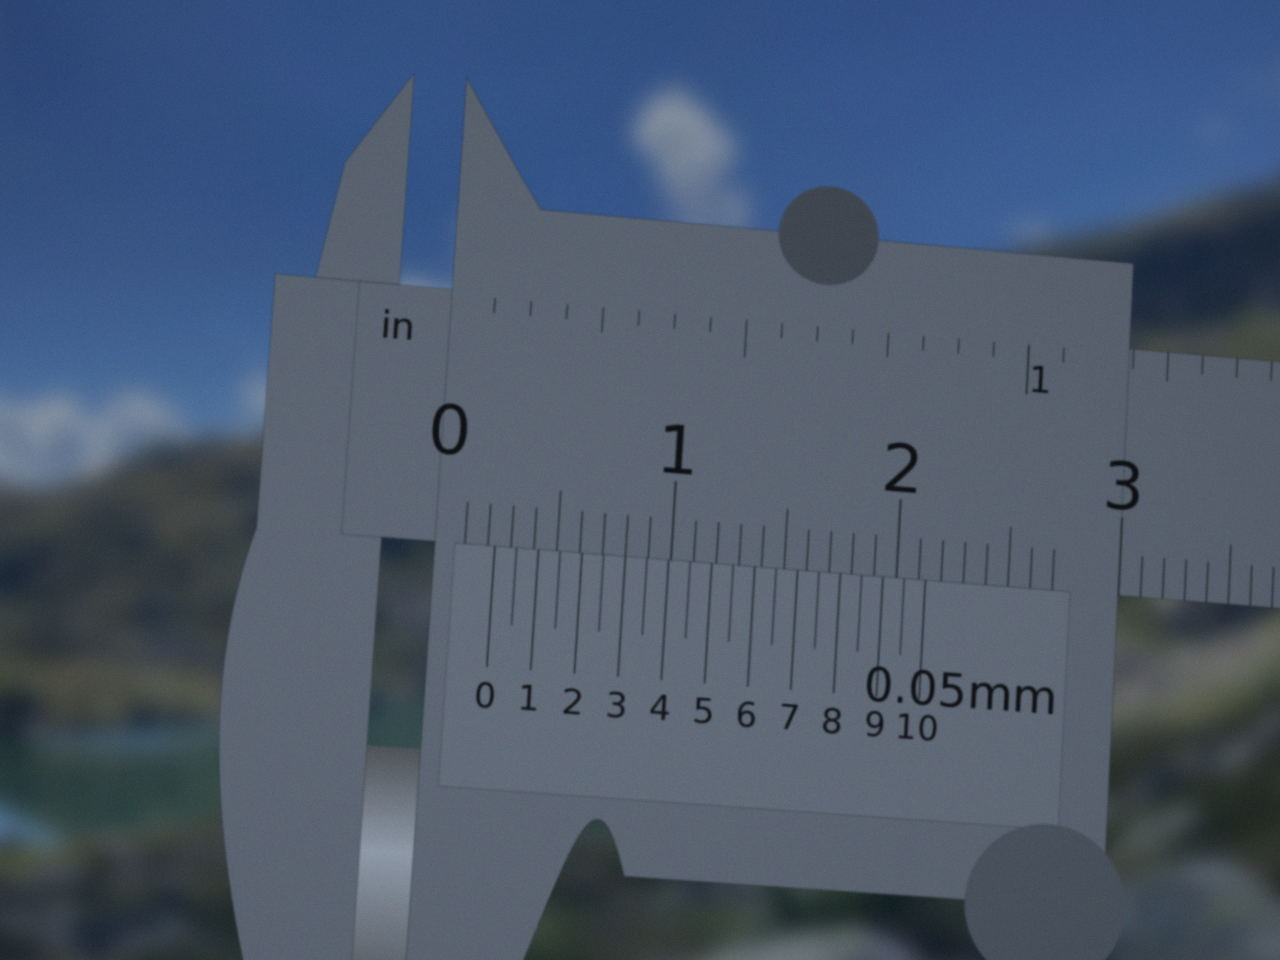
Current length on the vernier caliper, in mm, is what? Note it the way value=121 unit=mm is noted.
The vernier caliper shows value=2.3 unit=mm
